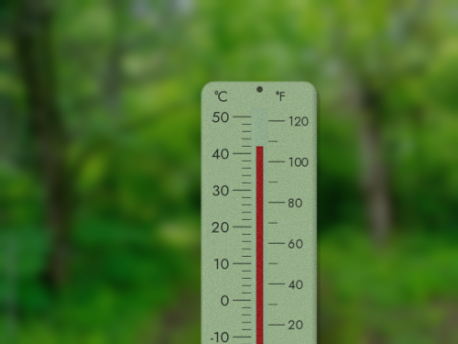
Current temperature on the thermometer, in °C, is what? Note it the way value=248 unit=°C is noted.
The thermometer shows value=42 unit=°C
